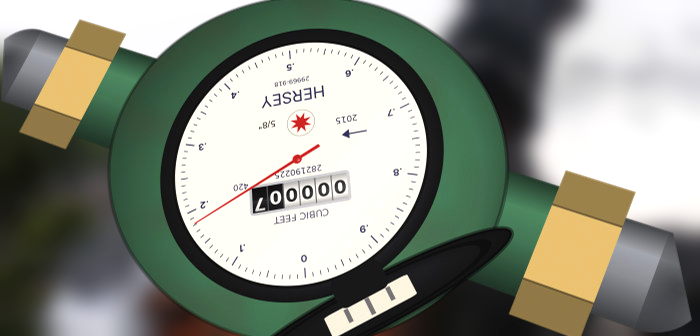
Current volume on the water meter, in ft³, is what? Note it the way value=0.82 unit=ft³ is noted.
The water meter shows value=7.18 unit=ft³
